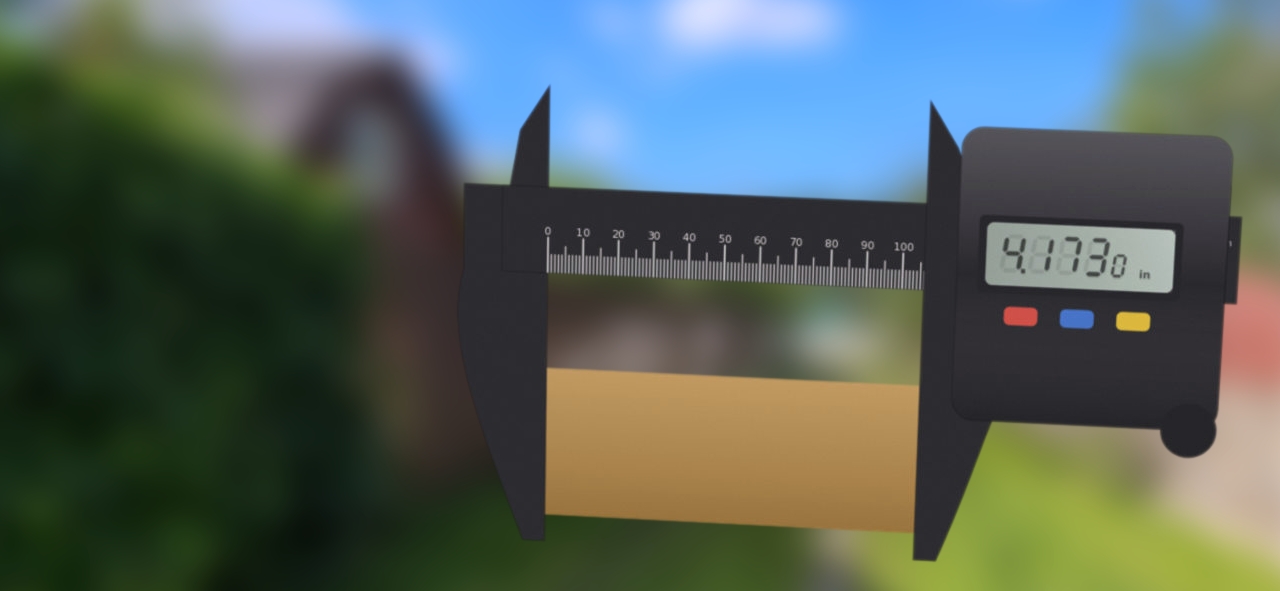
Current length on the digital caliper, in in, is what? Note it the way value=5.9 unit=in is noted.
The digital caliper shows value=4.1730 unit=in
